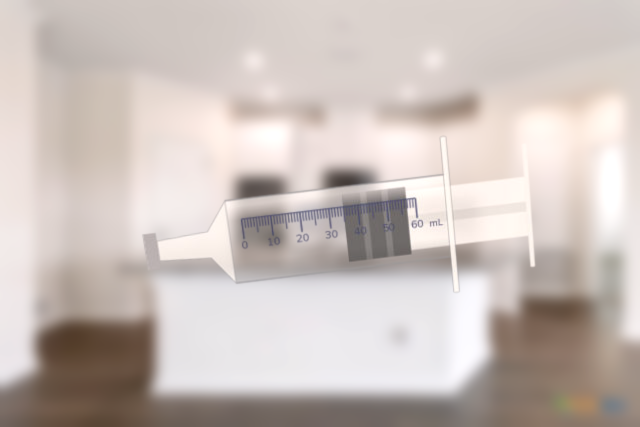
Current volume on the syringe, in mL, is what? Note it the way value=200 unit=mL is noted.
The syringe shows value=35 unit=mL
